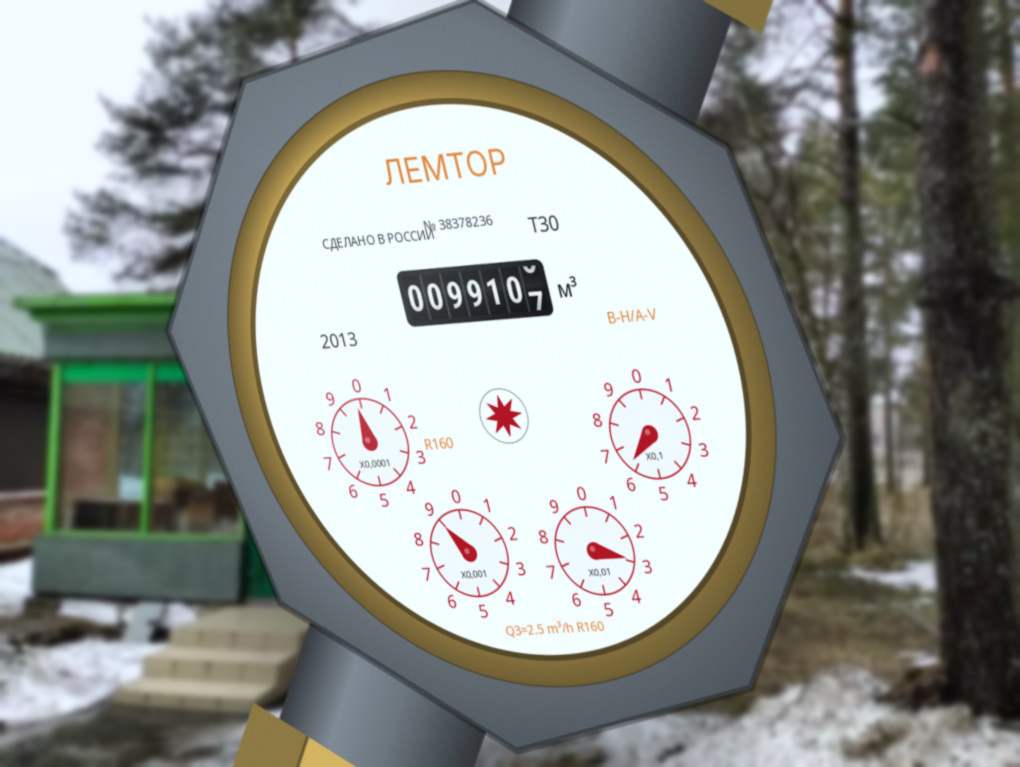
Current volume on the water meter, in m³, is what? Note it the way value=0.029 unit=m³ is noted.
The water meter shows value=99106.6289 unit=m³
